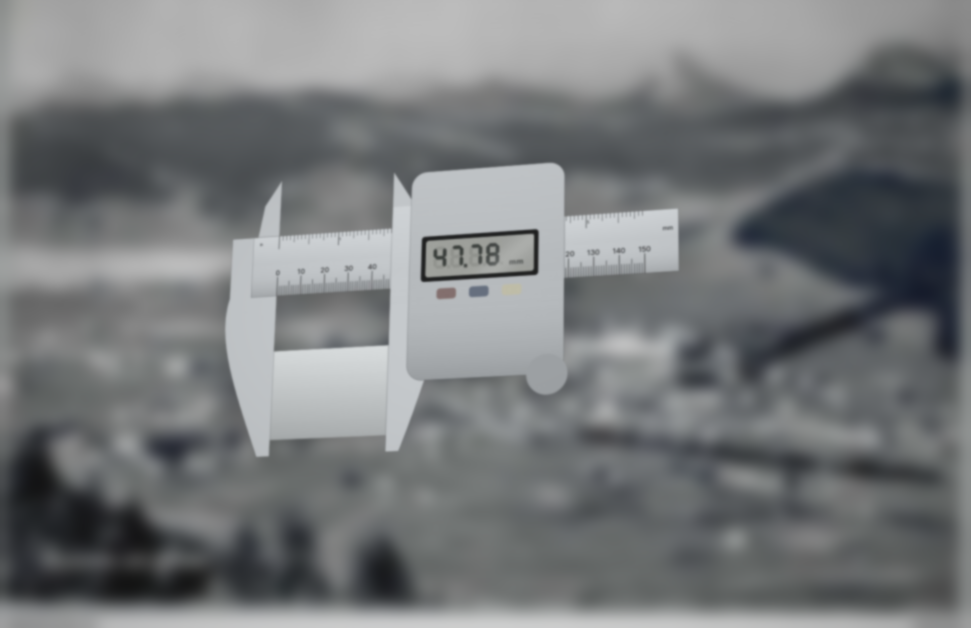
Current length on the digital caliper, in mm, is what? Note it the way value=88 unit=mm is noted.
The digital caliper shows value=47.78 unit=mm
